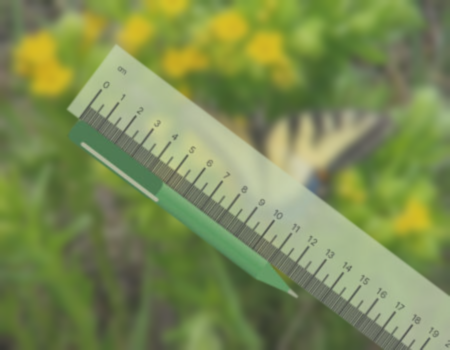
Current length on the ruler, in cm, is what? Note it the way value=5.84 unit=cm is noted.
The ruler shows value=13 unit=cm
